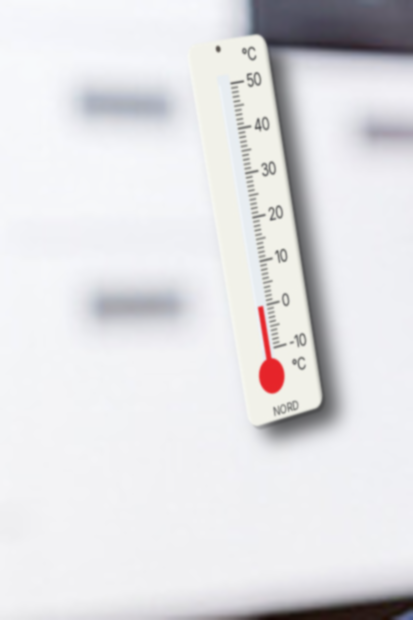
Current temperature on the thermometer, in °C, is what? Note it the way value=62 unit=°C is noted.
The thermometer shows value=0 unit=°C
